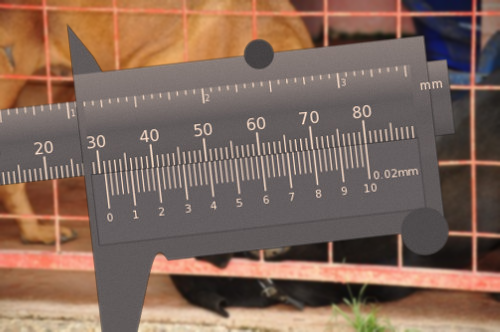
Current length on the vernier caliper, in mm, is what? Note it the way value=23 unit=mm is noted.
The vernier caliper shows value=31.0 unit=mm
